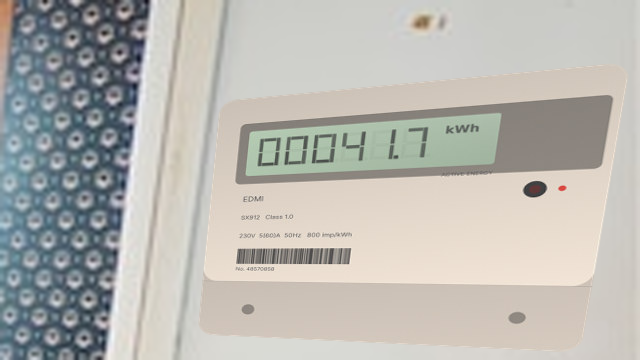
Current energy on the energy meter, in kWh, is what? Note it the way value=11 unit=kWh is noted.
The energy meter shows value=41.7 unit=kWh
